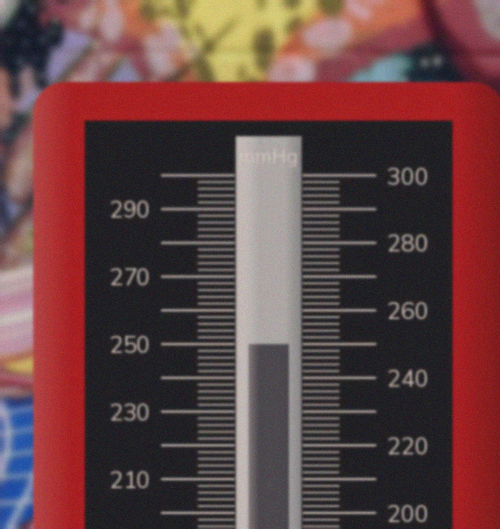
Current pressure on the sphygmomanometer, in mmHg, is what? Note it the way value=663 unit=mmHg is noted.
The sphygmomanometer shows value=250 unit=mmHg
